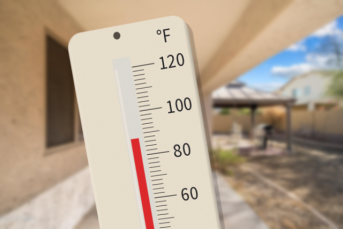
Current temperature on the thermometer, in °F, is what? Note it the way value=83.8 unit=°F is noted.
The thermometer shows value=88 unit=°F
